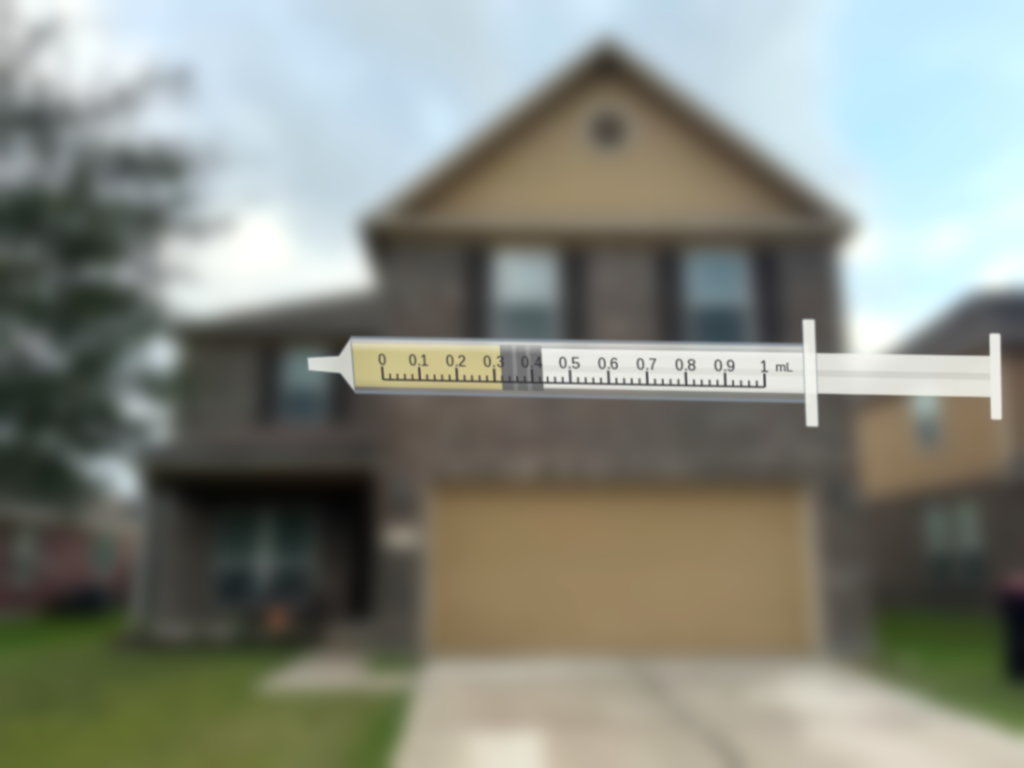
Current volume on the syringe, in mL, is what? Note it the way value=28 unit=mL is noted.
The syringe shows value=0.32 unit=mL
